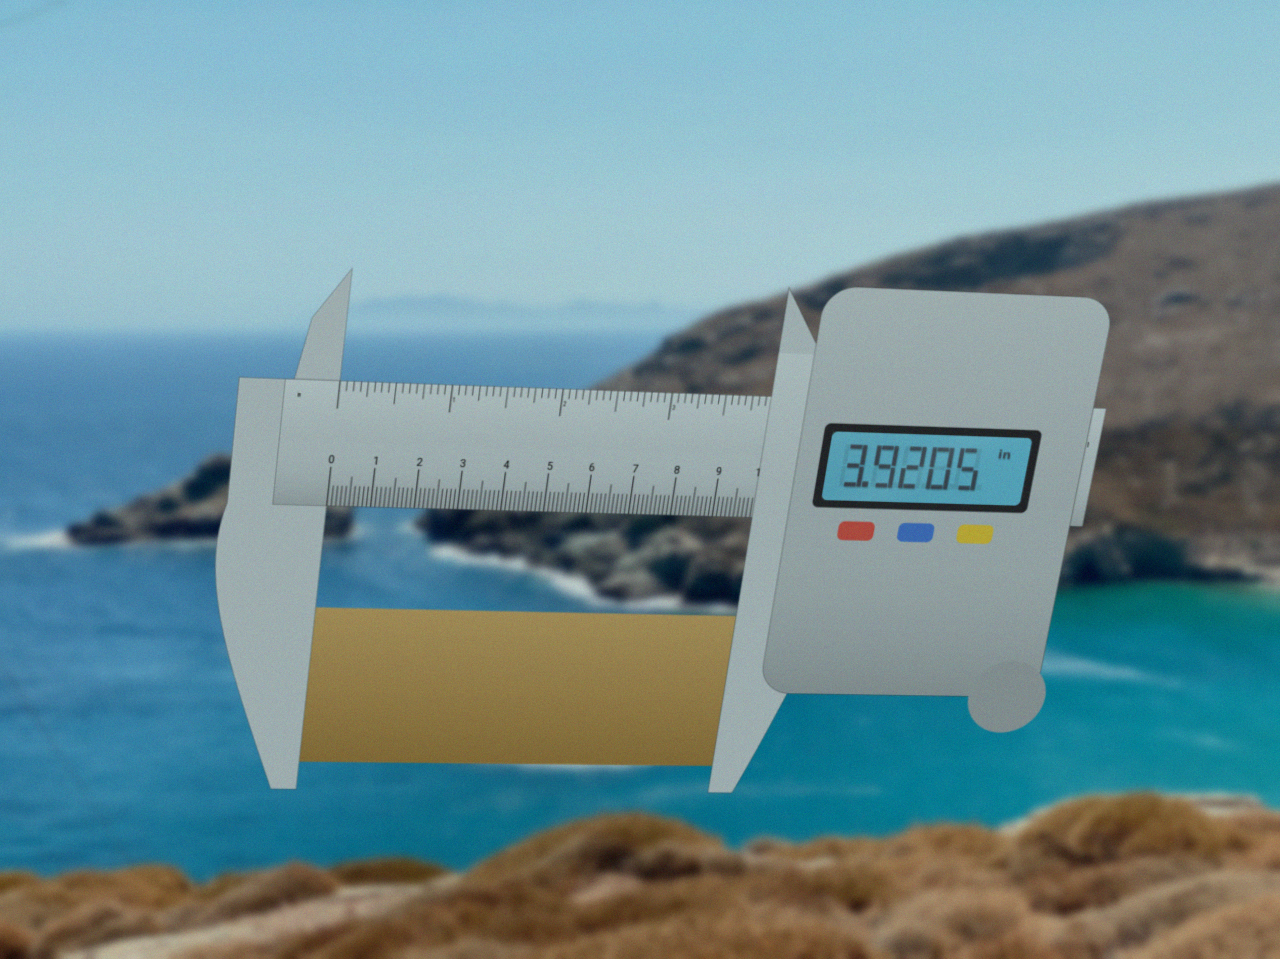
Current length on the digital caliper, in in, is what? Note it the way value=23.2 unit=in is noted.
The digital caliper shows value=3.9205 unit=in
